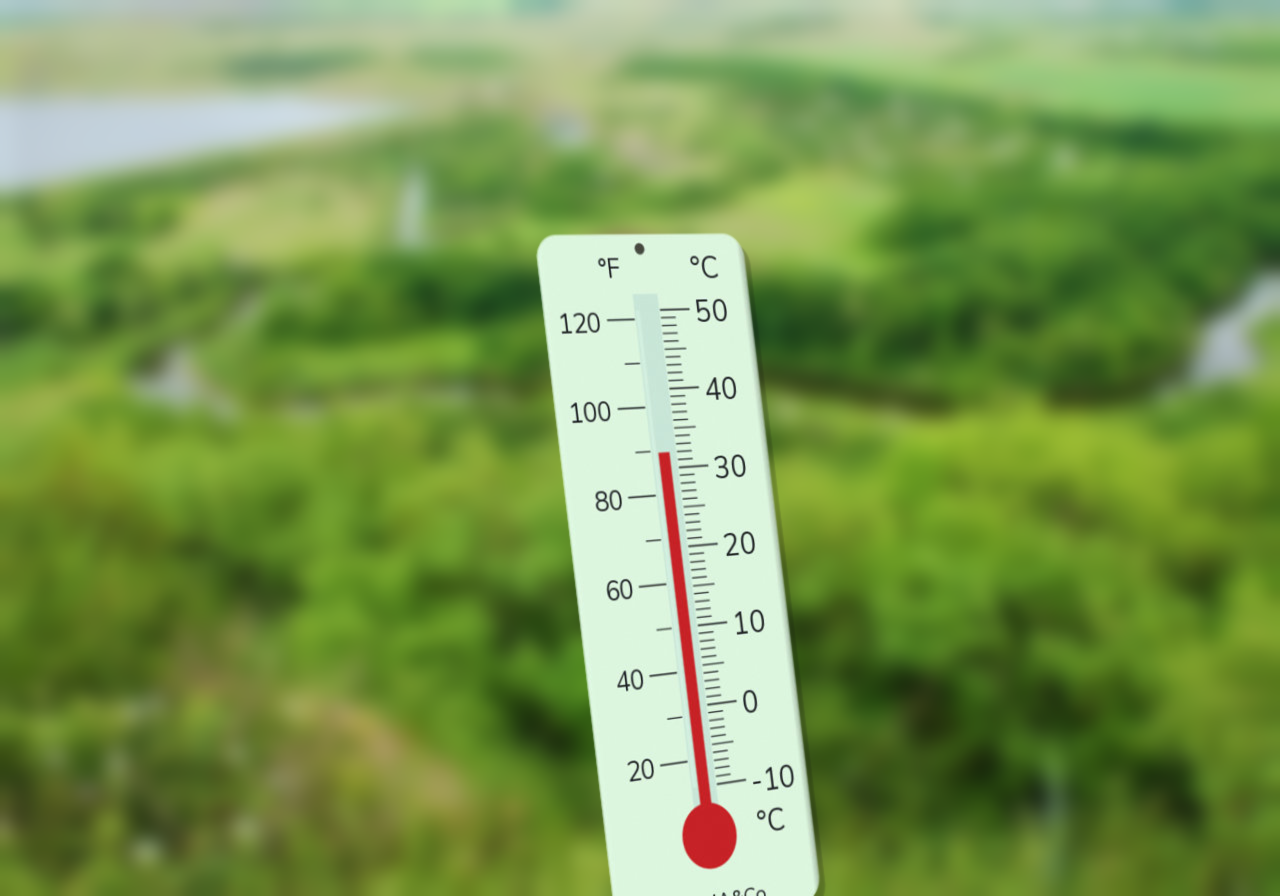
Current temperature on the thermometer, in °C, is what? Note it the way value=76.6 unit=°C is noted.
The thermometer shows value=32 unit=°C
